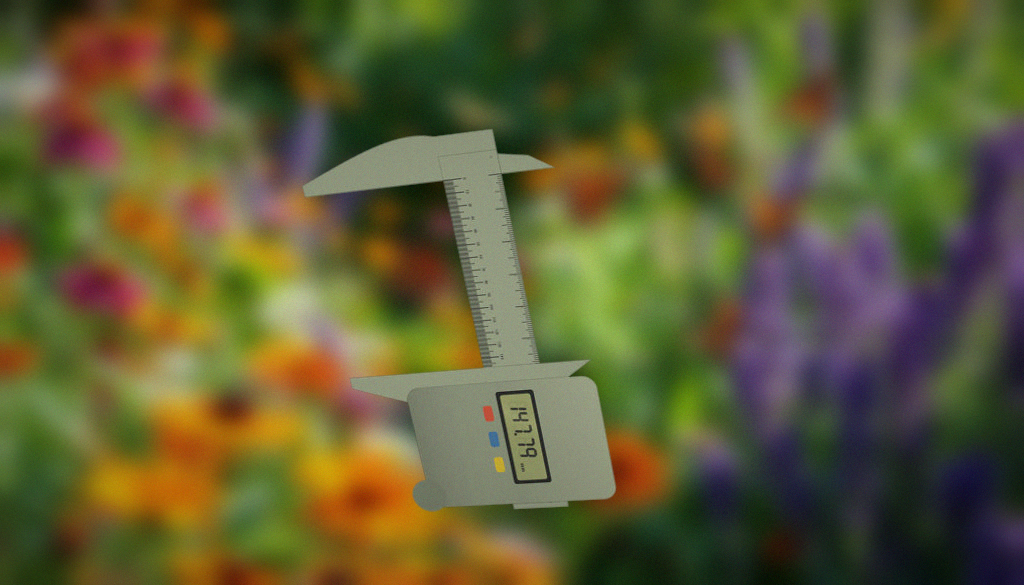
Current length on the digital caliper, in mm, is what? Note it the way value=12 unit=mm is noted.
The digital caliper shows value=147.79 unit=mm
